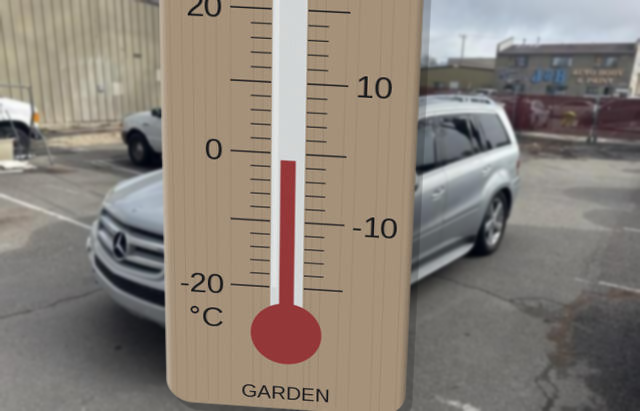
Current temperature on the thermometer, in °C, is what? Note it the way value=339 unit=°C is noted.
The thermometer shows value=-1 unit=°C
